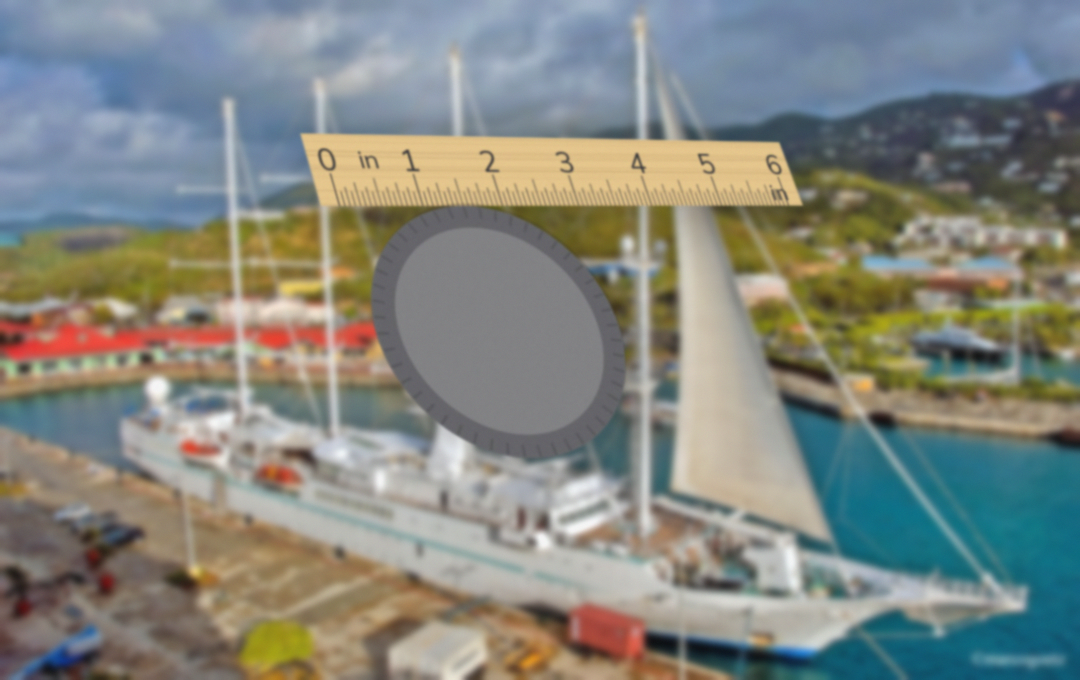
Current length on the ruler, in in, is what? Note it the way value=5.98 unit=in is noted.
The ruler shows value=3 unit=in
